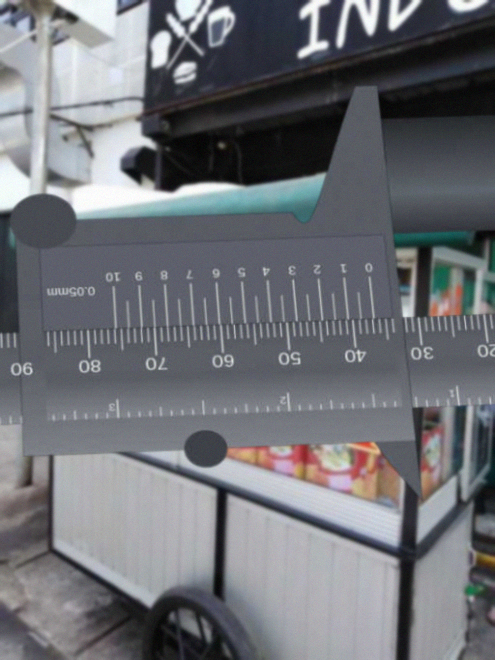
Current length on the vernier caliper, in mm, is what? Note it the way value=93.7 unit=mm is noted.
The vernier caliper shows value=36.8 unit=mm
